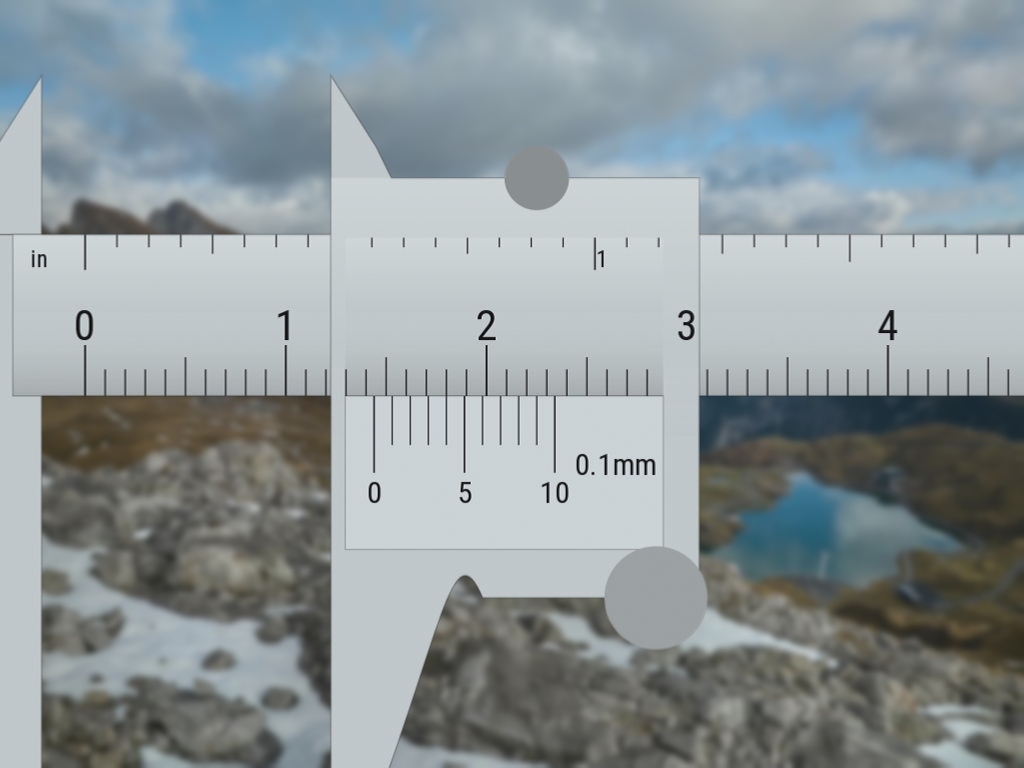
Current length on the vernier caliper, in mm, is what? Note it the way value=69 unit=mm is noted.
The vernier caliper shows value=14.4 unit=mm
